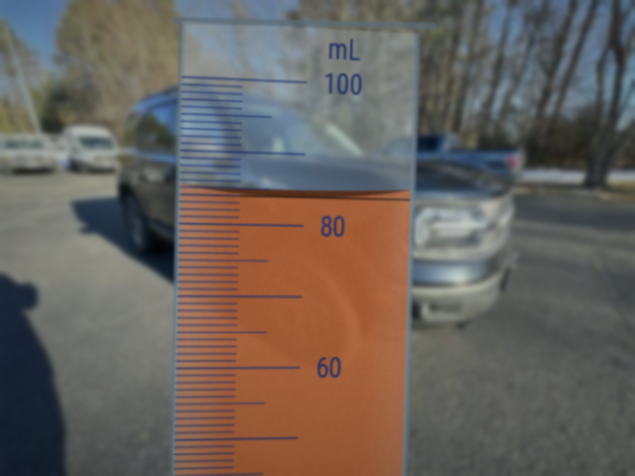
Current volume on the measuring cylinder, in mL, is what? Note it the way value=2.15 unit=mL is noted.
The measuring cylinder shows value=84 unit=mL
